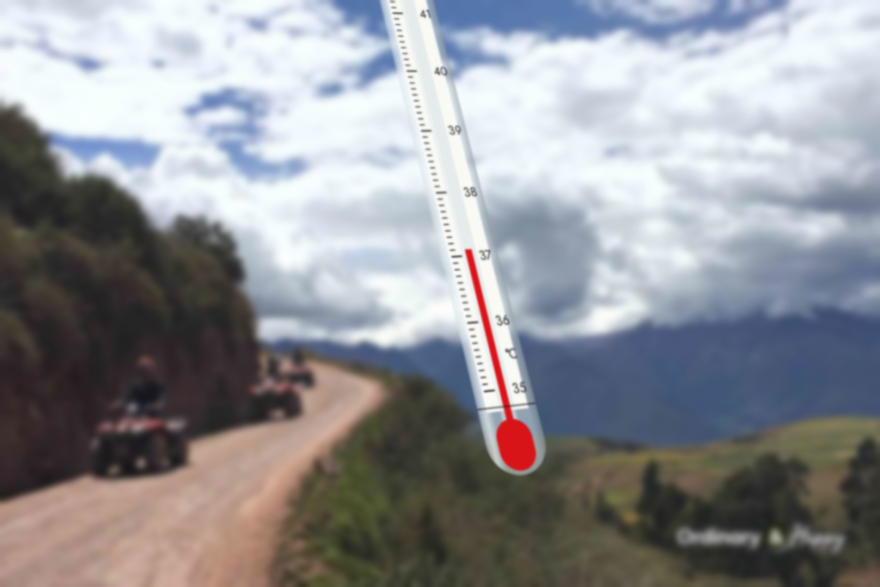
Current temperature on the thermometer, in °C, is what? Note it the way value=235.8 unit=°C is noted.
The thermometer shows value=37.1 unit=°C
